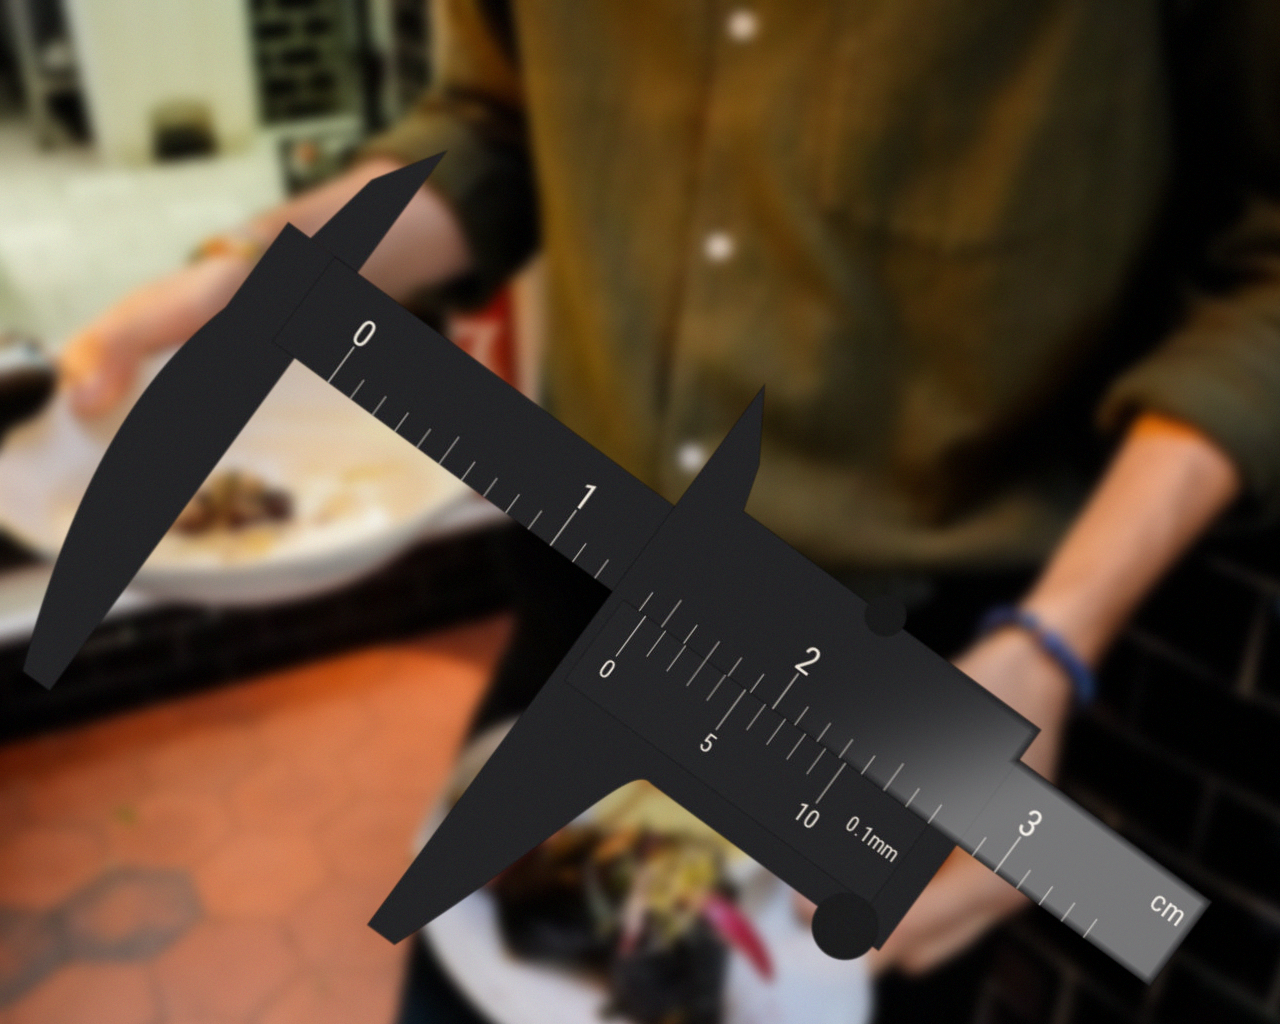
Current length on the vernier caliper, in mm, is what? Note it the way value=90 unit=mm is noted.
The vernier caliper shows value=14.3 unit=mm
